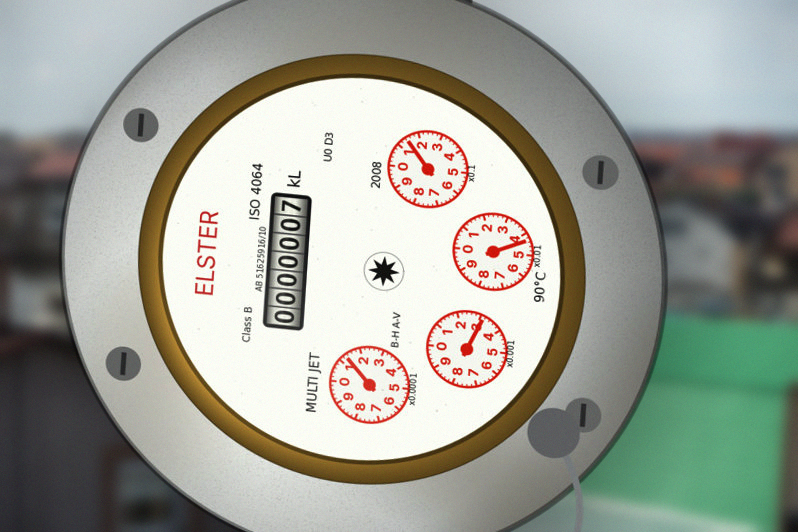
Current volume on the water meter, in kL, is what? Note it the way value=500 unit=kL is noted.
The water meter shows value=7.1431 unit=kL
